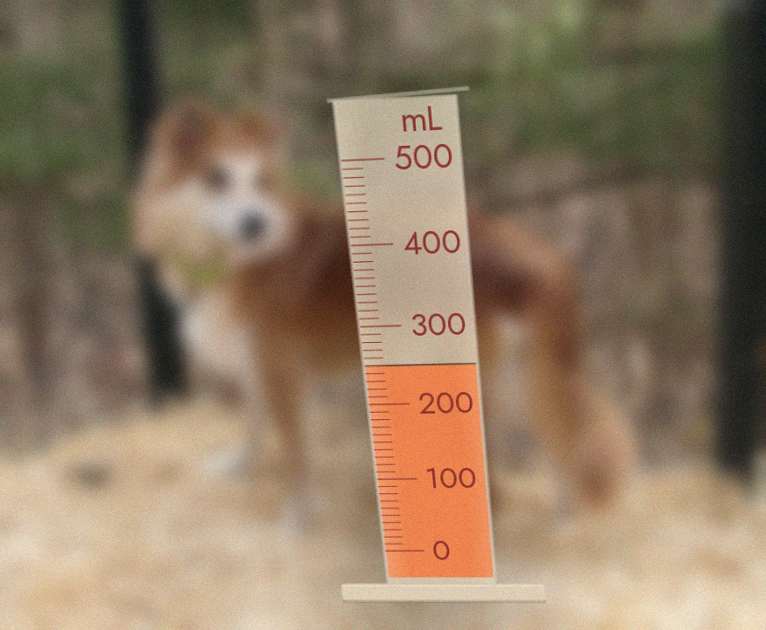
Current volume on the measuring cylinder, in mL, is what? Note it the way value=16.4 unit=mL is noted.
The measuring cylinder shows value=250 unit=mL
